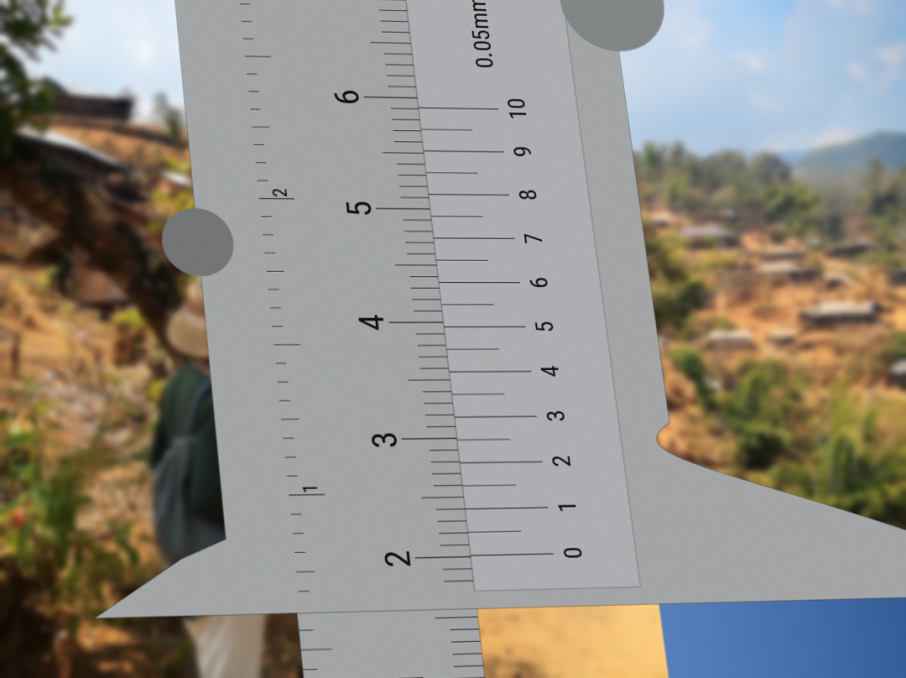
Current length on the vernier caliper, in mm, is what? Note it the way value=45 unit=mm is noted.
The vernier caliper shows value=20.1 unit=mm
